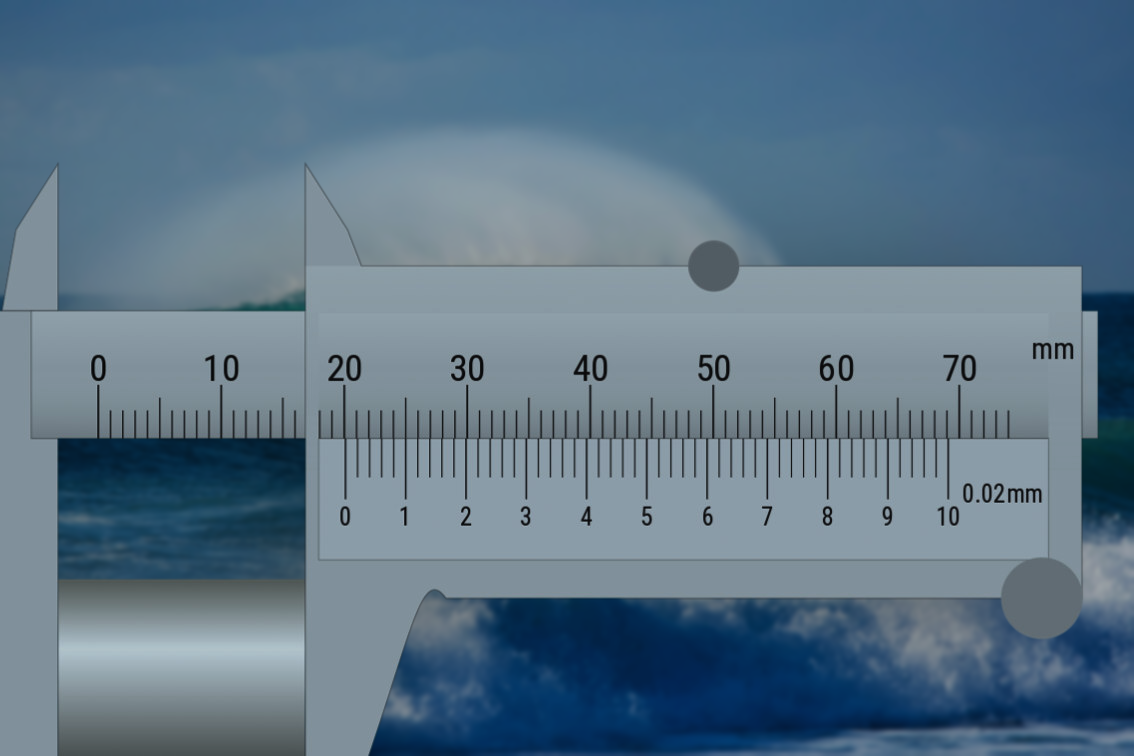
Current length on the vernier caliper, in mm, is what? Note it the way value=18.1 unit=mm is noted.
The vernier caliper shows value=20.1 unit=mm
